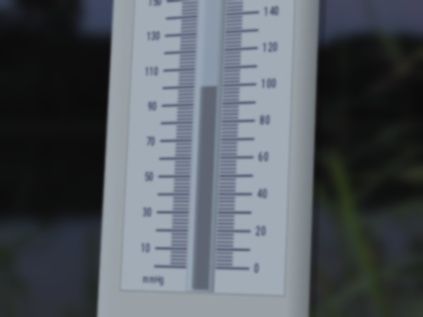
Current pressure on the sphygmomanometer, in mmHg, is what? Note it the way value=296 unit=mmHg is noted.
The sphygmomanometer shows value=100 unit=mmHg
